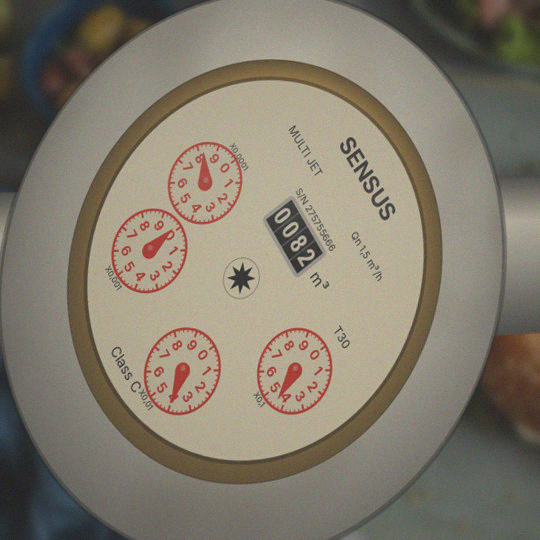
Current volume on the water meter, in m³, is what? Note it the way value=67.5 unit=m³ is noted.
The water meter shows value=82.4398 unit=m³
